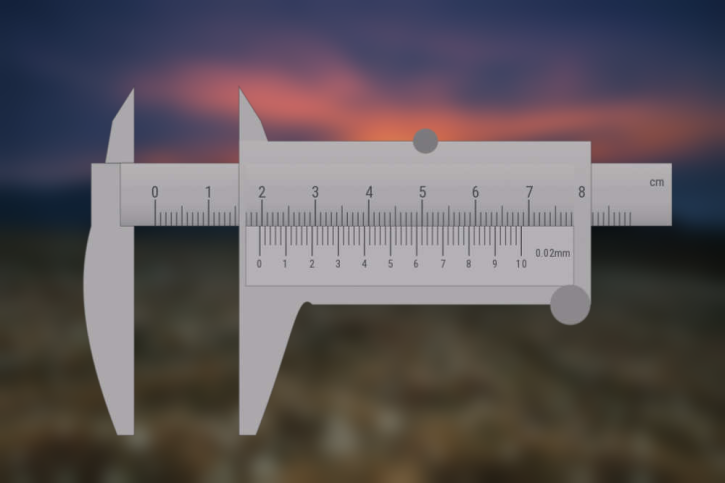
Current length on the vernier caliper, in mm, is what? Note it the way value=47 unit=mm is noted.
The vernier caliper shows value=19.6 unit=mm
